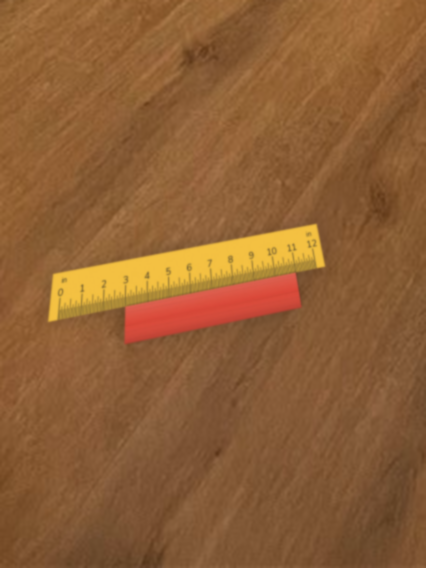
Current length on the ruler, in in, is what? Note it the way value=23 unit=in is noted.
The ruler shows value=8 unit=in
